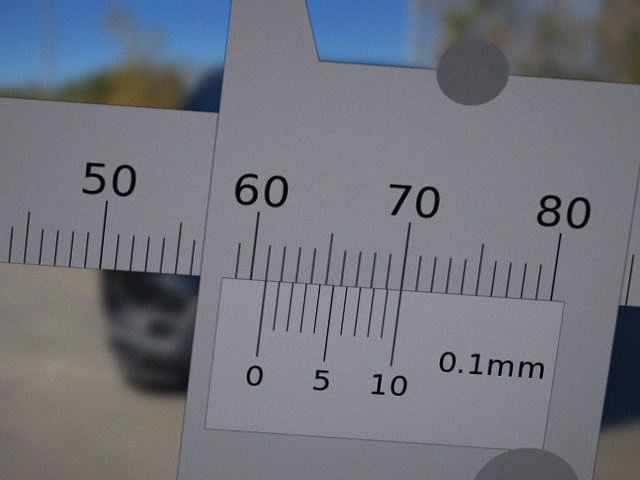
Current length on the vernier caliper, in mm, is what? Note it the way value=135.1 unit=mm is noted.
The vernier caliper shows value=61.0 unit=mm
